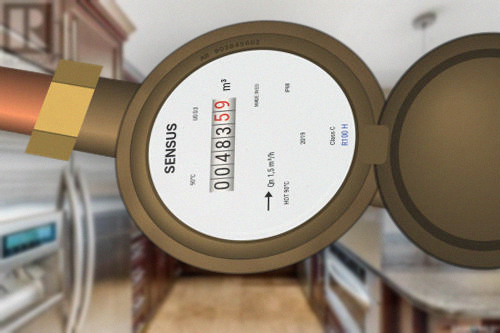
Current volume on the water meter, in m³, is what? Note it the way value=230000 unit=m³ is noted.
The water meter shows value=483.59 unit=m³
